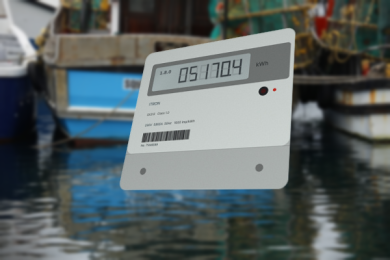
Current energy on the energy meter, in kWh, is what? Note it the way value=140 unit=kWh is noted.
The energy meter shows value=5170.4 unit=kWh
